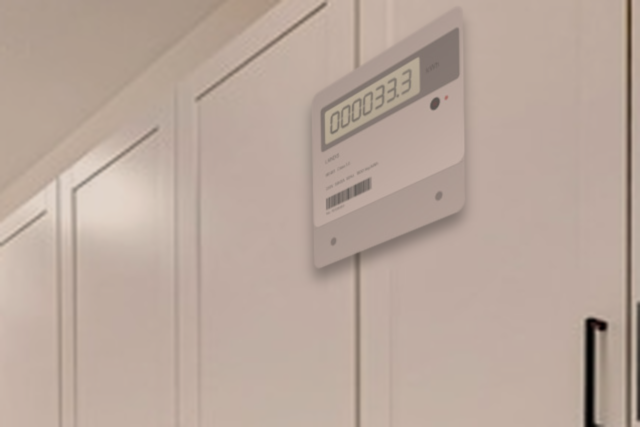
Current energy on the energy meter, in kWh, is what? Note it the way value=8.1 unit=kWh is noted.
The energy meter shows value=33.3 unit=kWh
